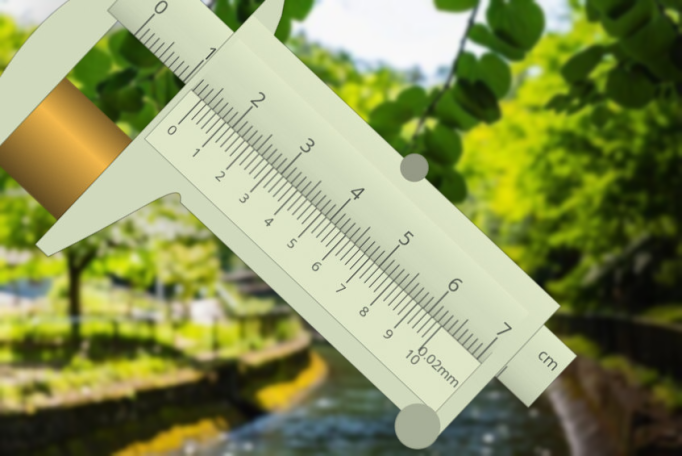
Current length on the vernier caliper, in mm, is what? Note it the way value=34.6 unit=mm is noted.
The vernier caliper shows value=13.8 unit=mm
